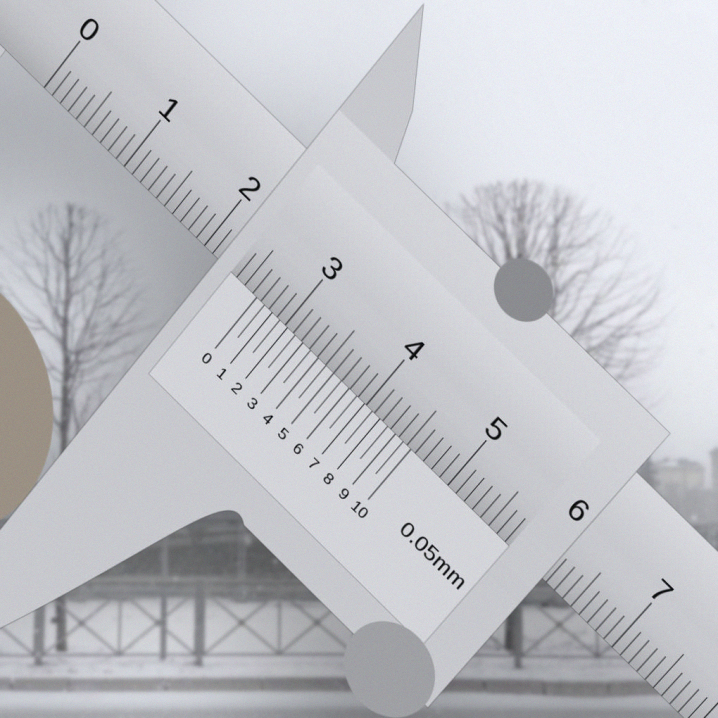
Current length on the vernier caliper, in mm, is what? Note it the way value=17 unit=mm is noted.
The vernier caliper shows value=26.5 unit=mm
